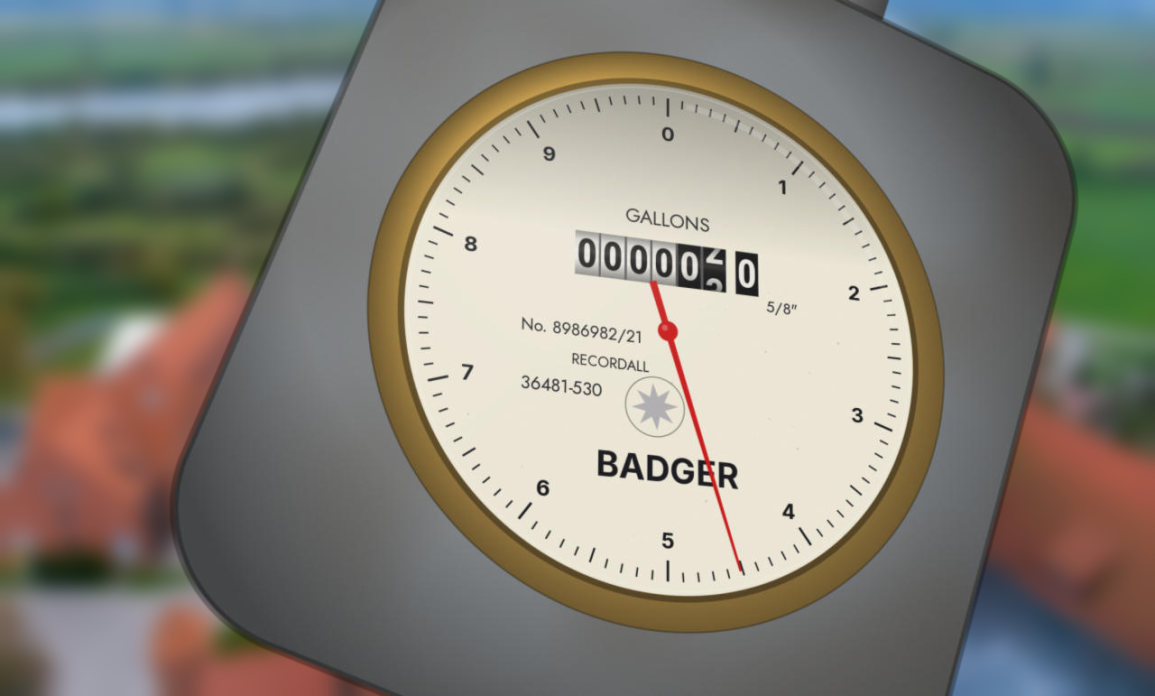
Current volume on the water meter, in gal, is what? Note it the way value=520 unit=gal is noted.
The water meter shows value=24.5 unit=gal
